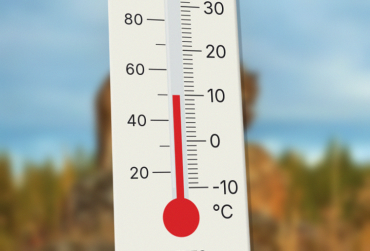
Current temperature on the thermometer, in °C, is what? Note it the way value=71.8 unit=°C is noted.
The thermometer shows value=10 unit=°C
